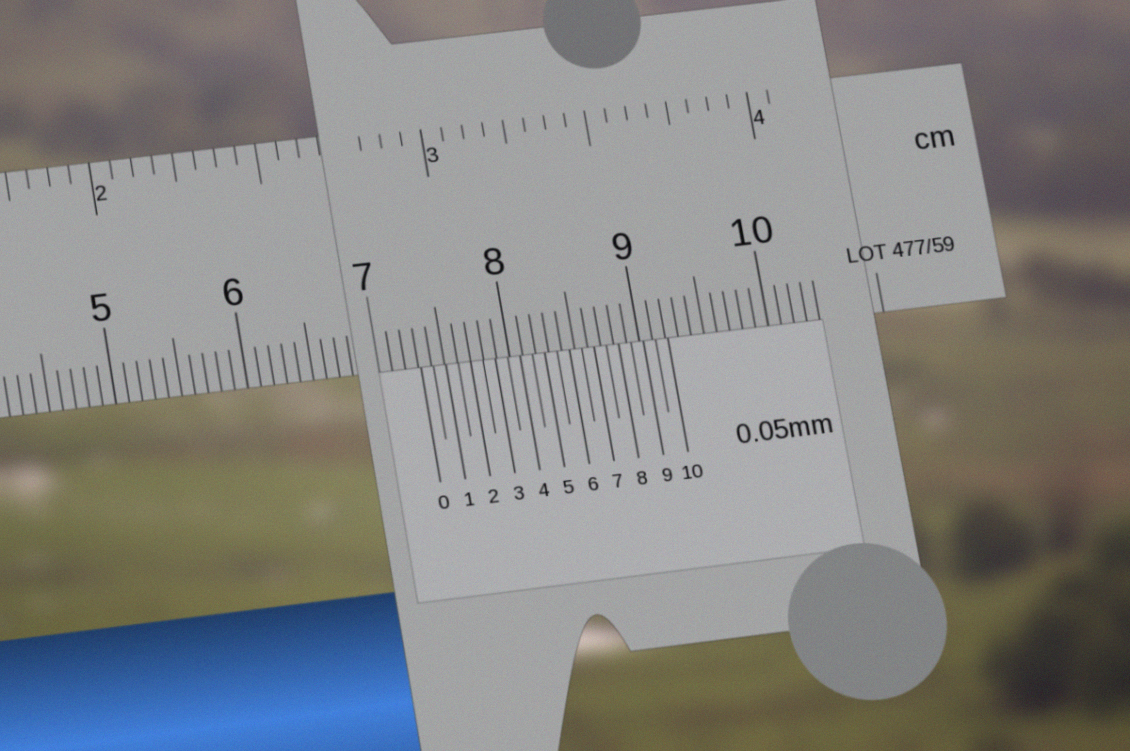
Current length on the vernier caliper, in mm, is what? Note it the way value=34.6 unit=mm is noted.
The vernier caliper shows value=73.2 unit=mm
